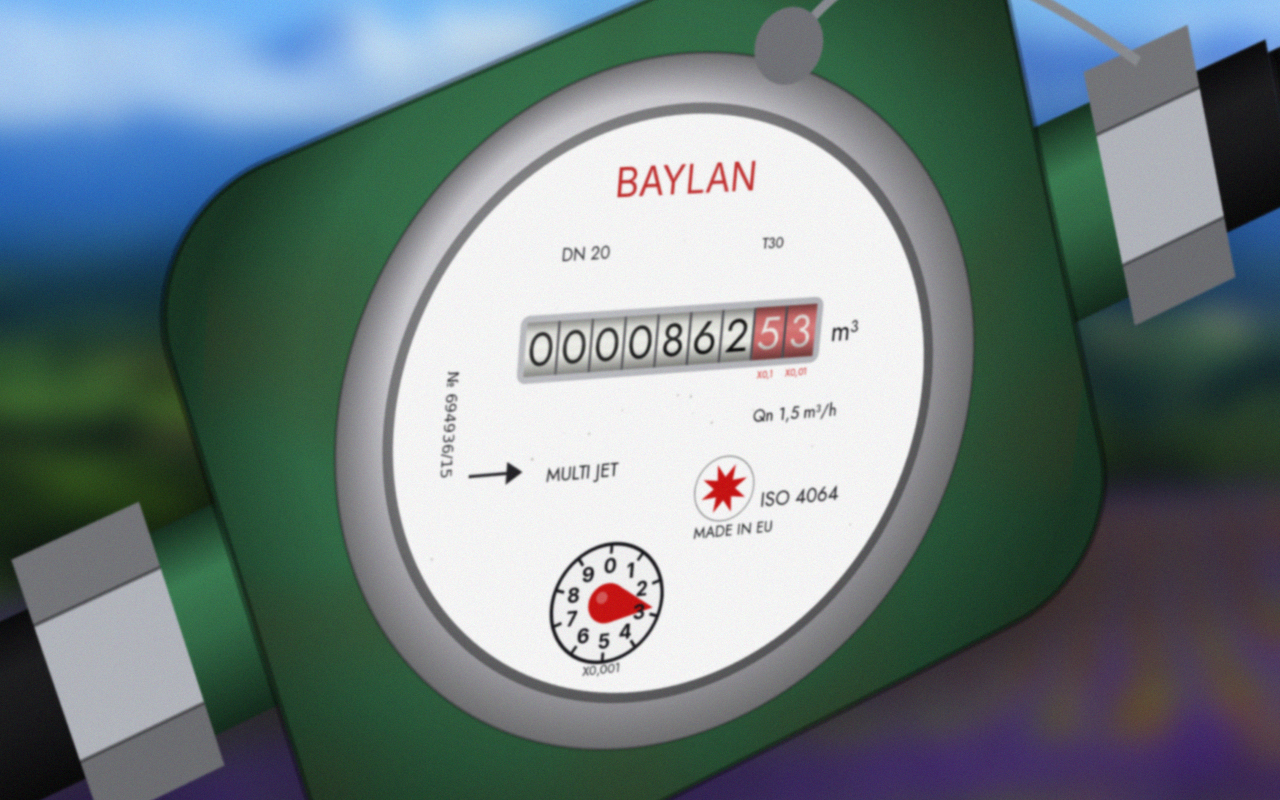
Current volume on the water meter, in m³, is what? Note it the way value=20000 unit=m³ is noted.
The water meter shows value=862.532 unit=m³
